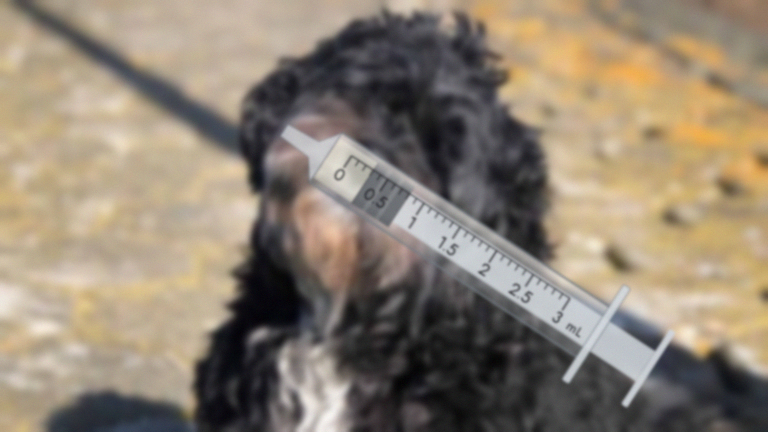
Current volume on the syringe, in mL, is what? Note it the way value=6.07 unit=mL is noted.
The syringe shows value=0.3 unit=mL
